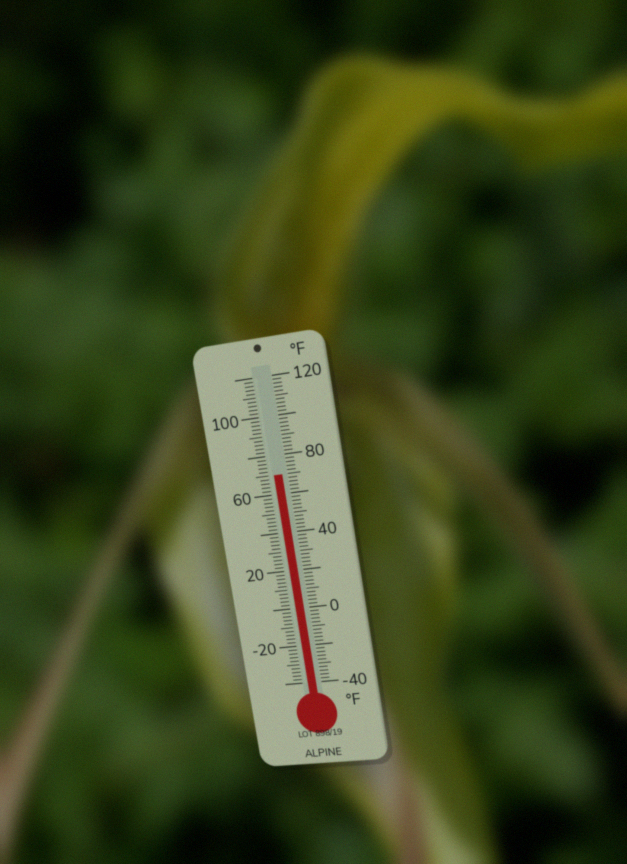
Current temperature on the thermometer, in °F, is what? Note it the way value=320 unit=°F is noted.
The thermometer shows value=70 unit=°F
